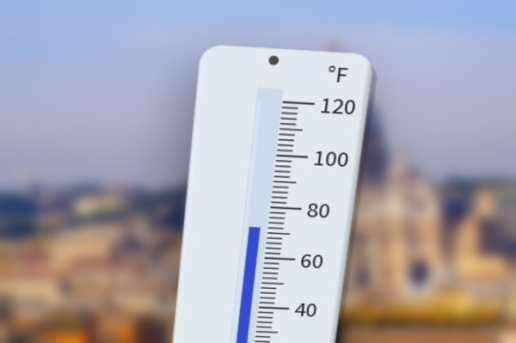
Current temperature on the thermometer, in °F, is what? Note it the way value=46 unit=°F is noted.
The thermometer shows value=72 unit=°F
